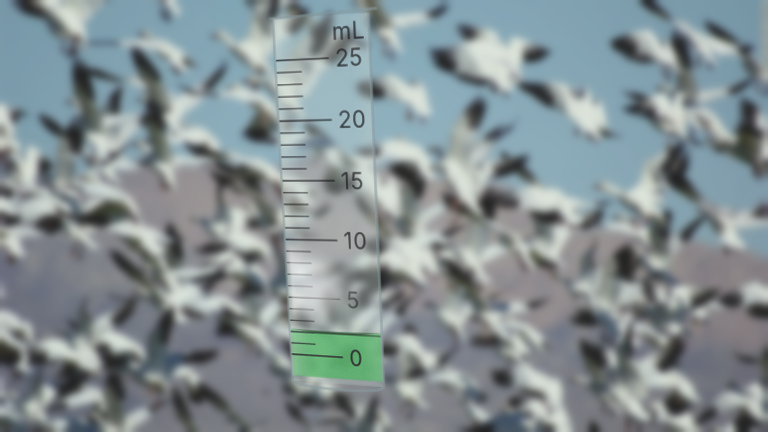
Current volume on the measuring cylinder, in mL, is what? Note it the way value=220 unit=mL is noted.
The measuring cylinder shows value=2 unit=mL
